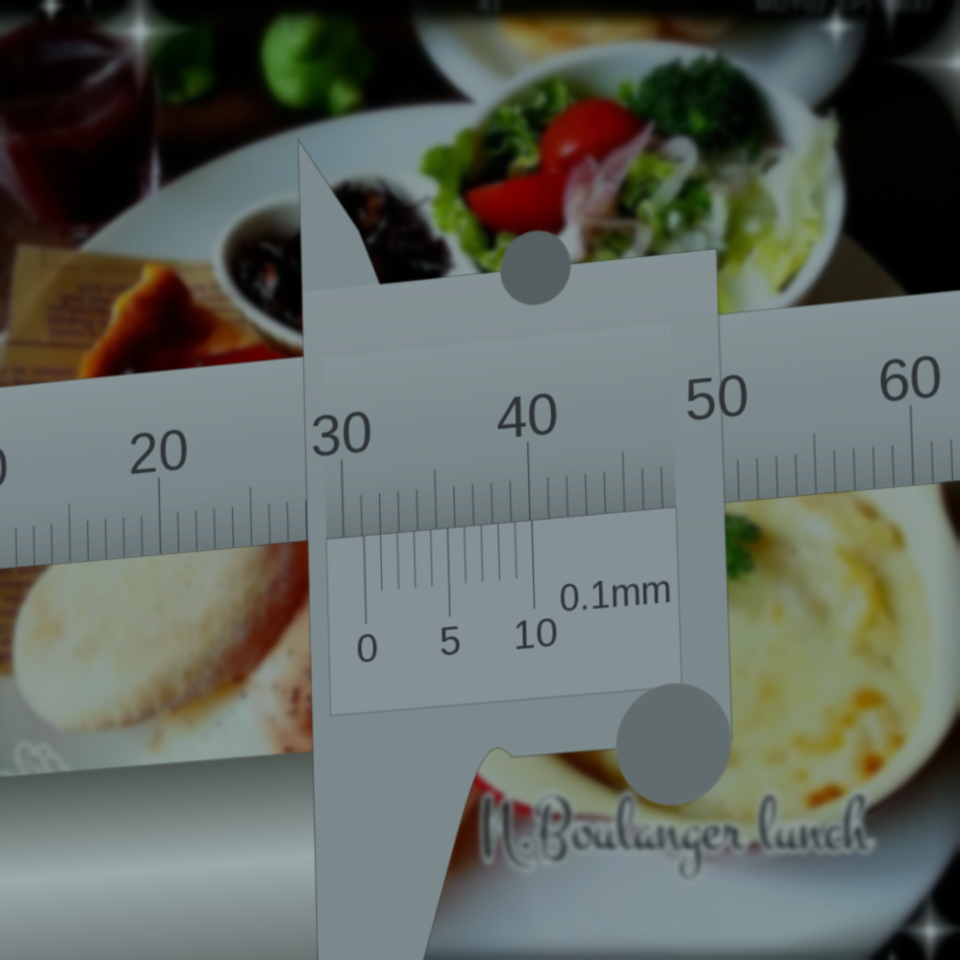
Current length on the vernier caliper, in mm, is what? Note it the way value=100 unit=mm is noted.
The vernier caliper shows value=31.1 unit=mm
